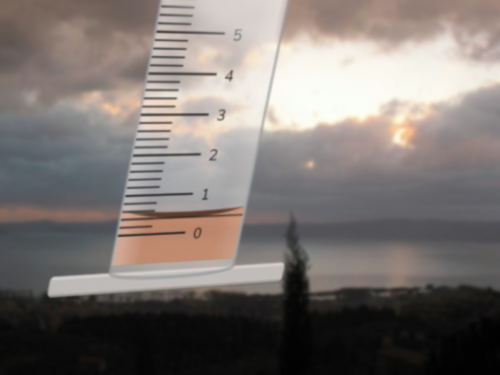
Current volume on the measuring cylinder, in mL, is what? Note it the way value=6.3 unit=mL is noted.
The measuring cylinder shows value=0.4 unit=mL
